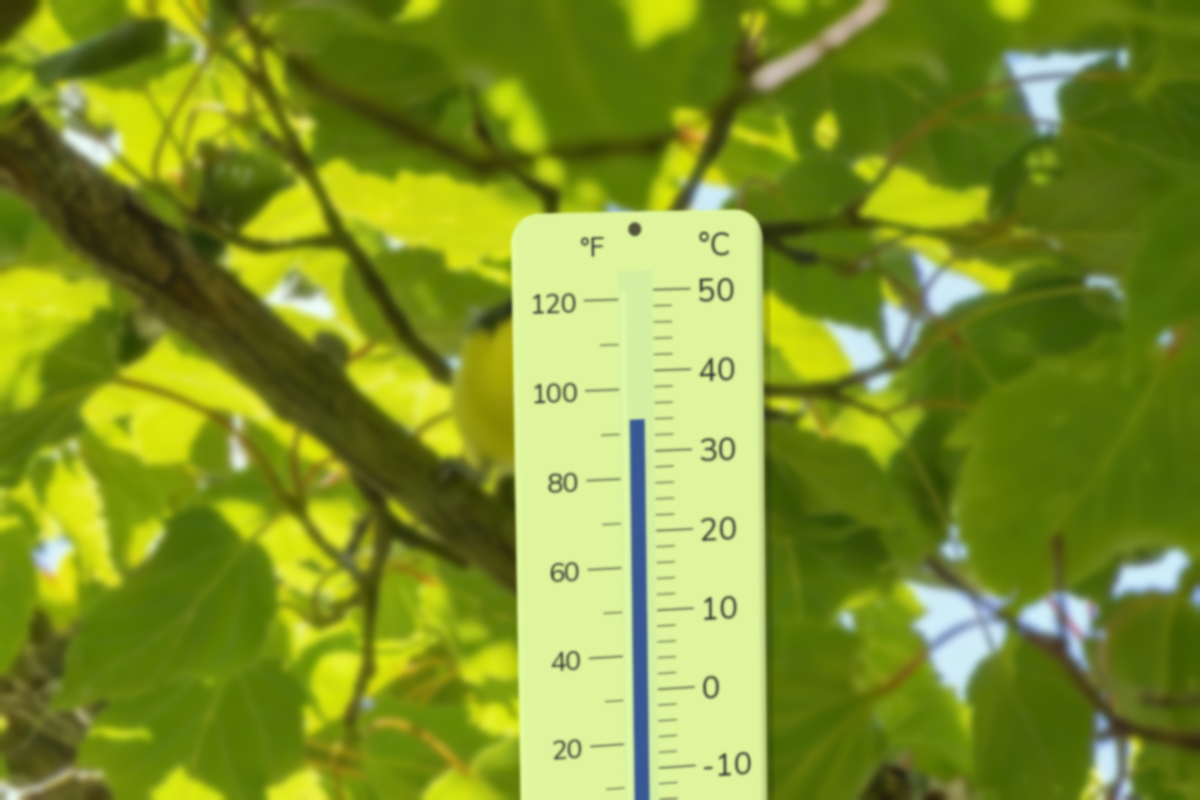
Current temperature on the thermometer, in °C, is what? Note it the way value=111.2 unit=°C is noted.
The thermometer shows value=34 unit=°C
